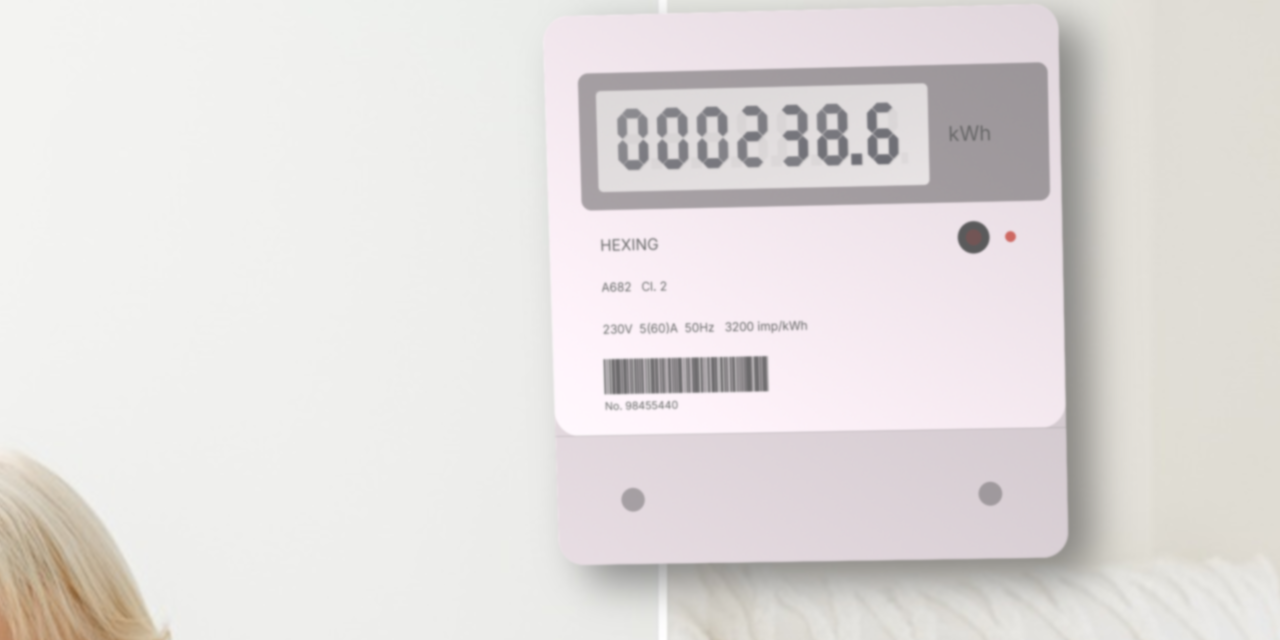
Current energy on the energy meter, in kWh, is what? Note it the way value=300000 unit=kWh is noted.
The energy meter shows value=238.6 unit=kWh
